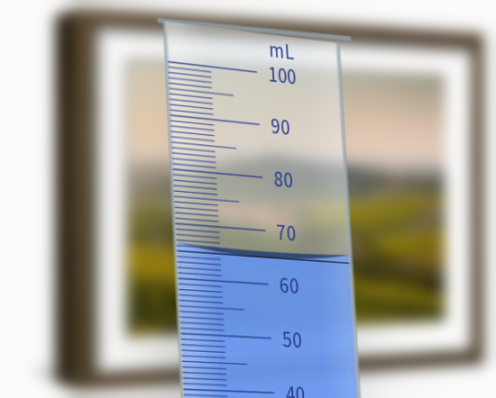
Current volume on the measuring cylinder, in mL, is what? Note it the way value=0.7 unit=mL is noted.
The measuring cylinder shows value=65 unit=mL
